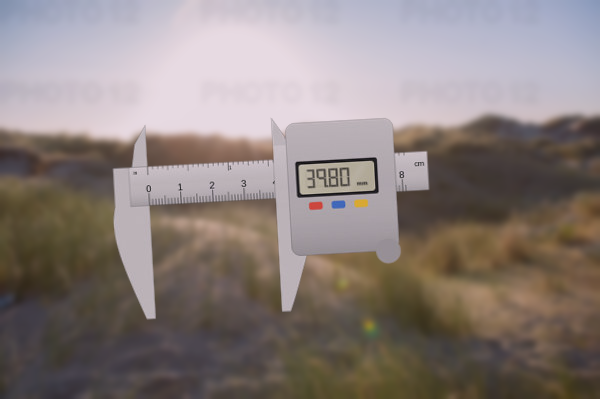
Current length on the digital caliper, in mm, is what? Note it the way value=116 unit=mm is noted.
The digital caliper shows value=39.80 unit=mm
